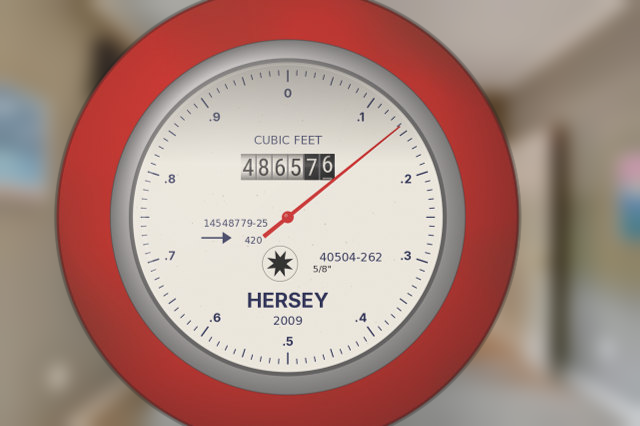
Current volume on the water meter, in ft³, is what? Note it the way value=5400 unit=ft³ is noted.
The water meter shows value=486576.14 unit=ft³
